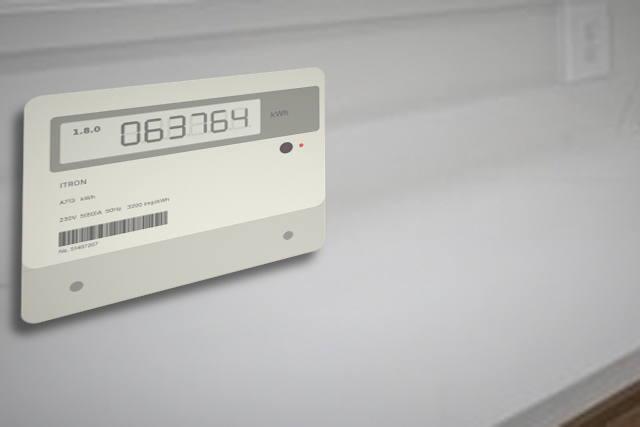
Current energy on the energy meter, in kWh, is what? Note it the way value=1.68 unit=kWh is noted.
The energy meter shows value=63764 unit=kWh
